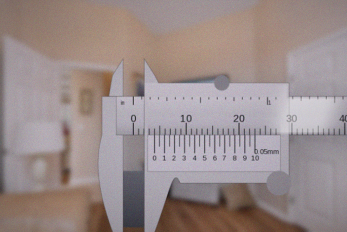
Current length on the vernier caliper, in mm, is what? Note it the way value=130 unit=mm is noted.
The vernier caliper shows value=4.0 unit=mm
